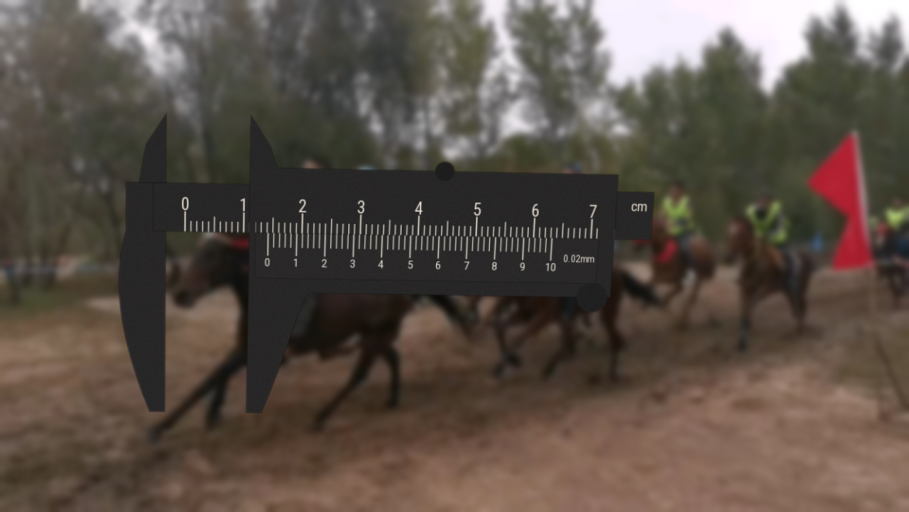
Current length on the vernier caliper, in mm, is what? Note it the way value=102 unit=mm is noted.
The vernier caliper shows value=14.2 unit=mm
